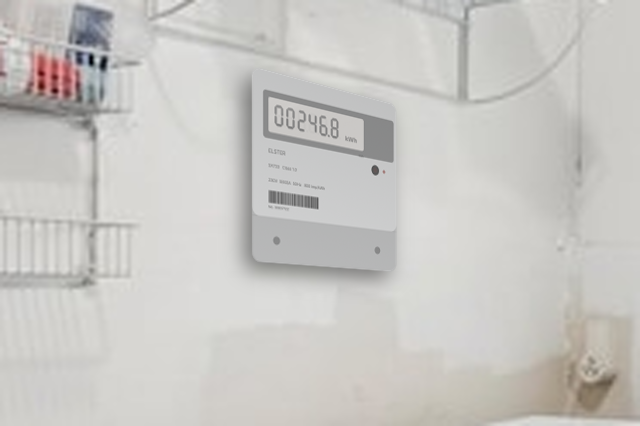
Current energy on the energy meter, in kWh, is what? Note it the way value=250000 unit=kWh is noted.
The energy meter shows value=246.8 unit=kWh
